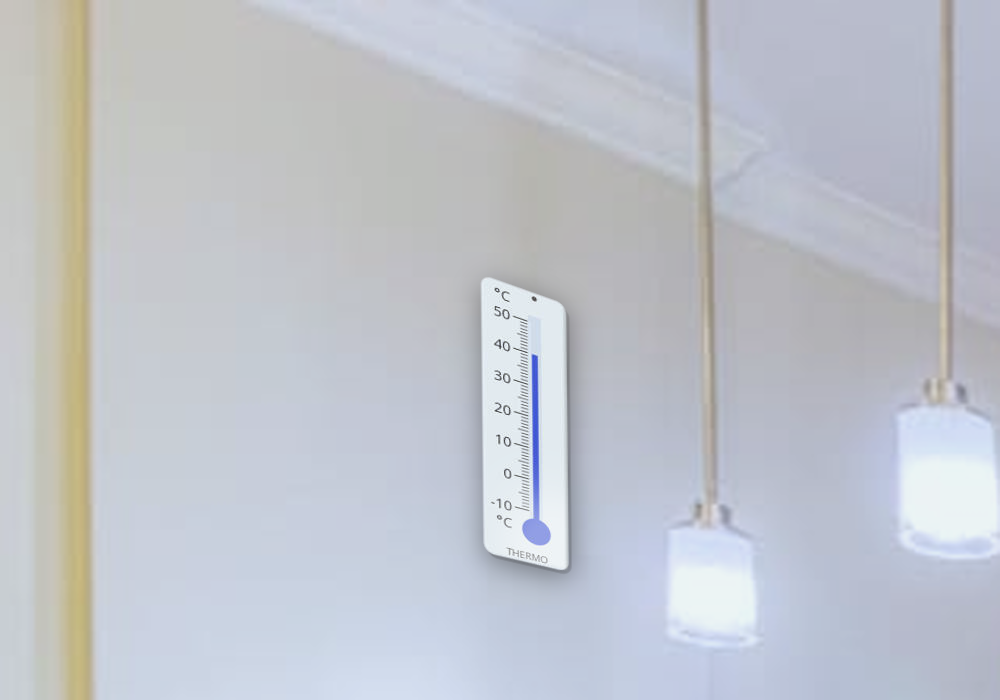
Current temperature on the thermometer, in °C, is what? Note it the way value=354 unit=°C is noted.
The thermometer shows value=40 unit=°C
